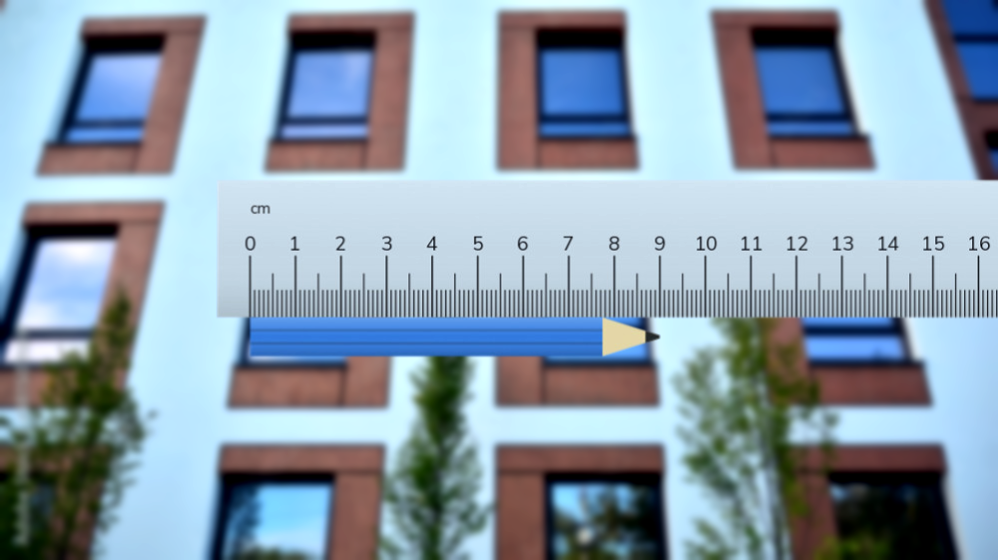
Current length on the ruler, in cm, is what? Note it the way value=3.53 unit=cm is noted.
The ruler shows value=9 unit=cm
